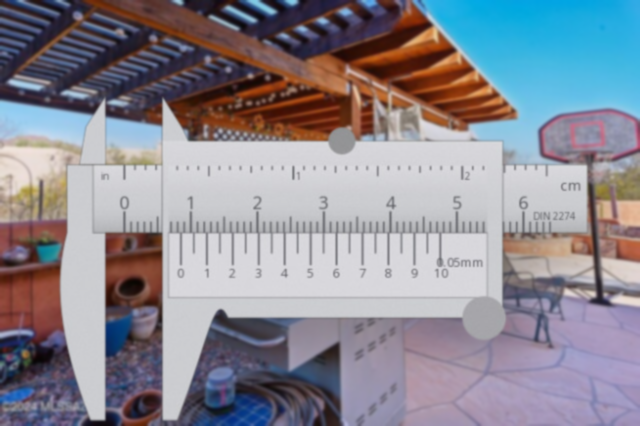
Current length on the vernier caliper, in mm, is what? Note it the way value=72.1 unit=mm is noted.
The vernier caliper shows value=8.5 unit=mm
